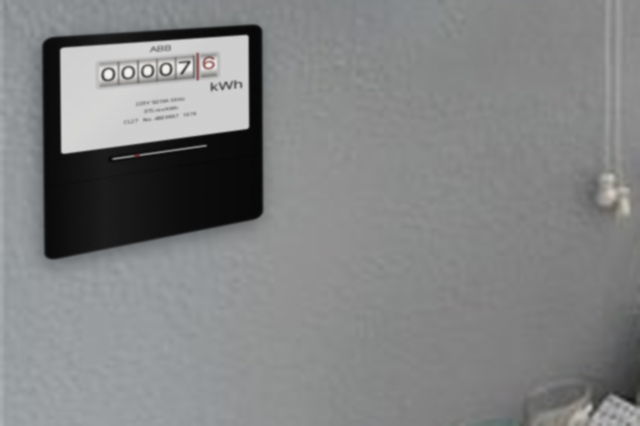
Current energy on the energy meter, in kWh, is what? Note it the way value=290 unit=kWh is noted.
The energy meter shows value=7.6 unit=kWh
